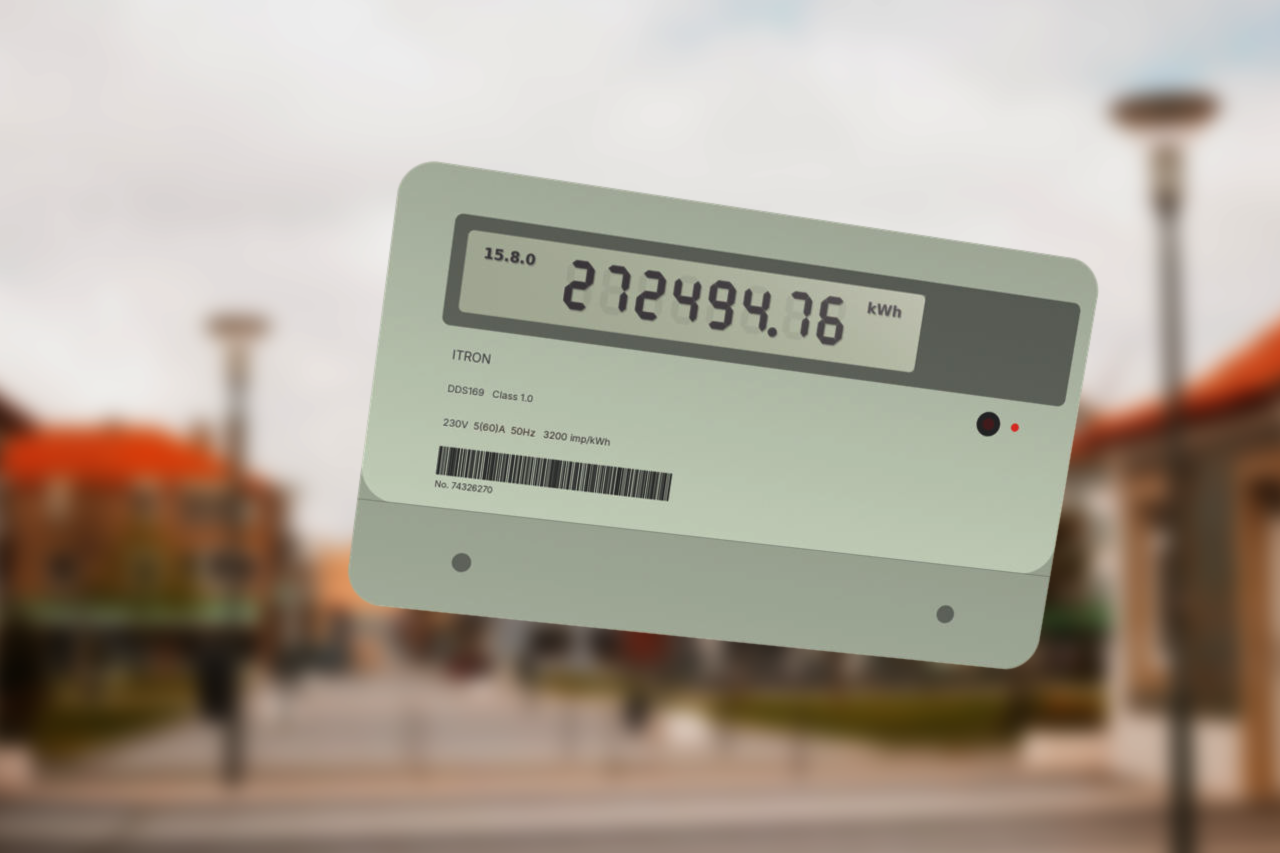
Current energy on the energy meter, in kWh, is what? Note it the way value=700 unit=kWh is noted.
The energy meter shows value=272494.76 unit=kWh
